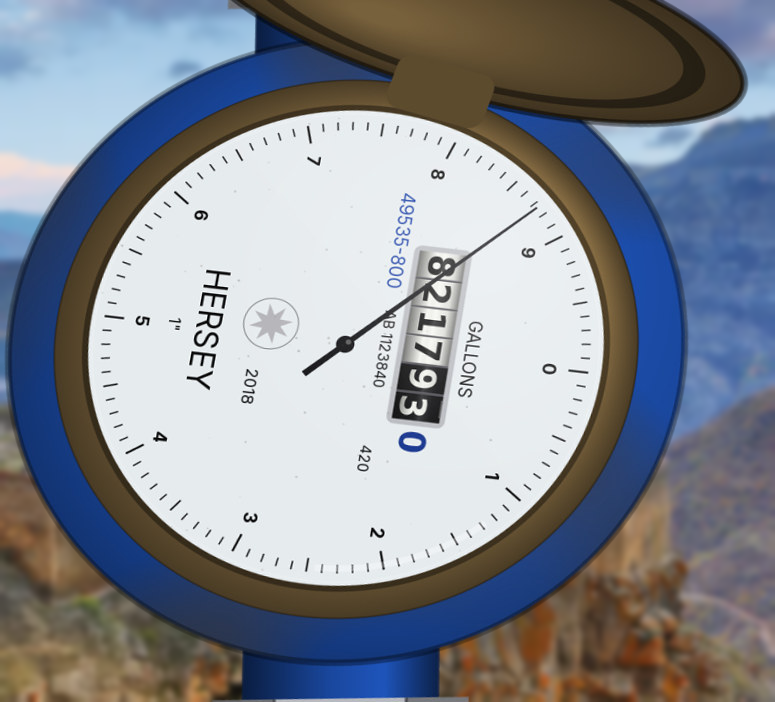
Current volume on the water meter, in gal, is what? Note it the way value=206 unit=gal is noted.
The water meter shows value=8217928.7 unit=gal
